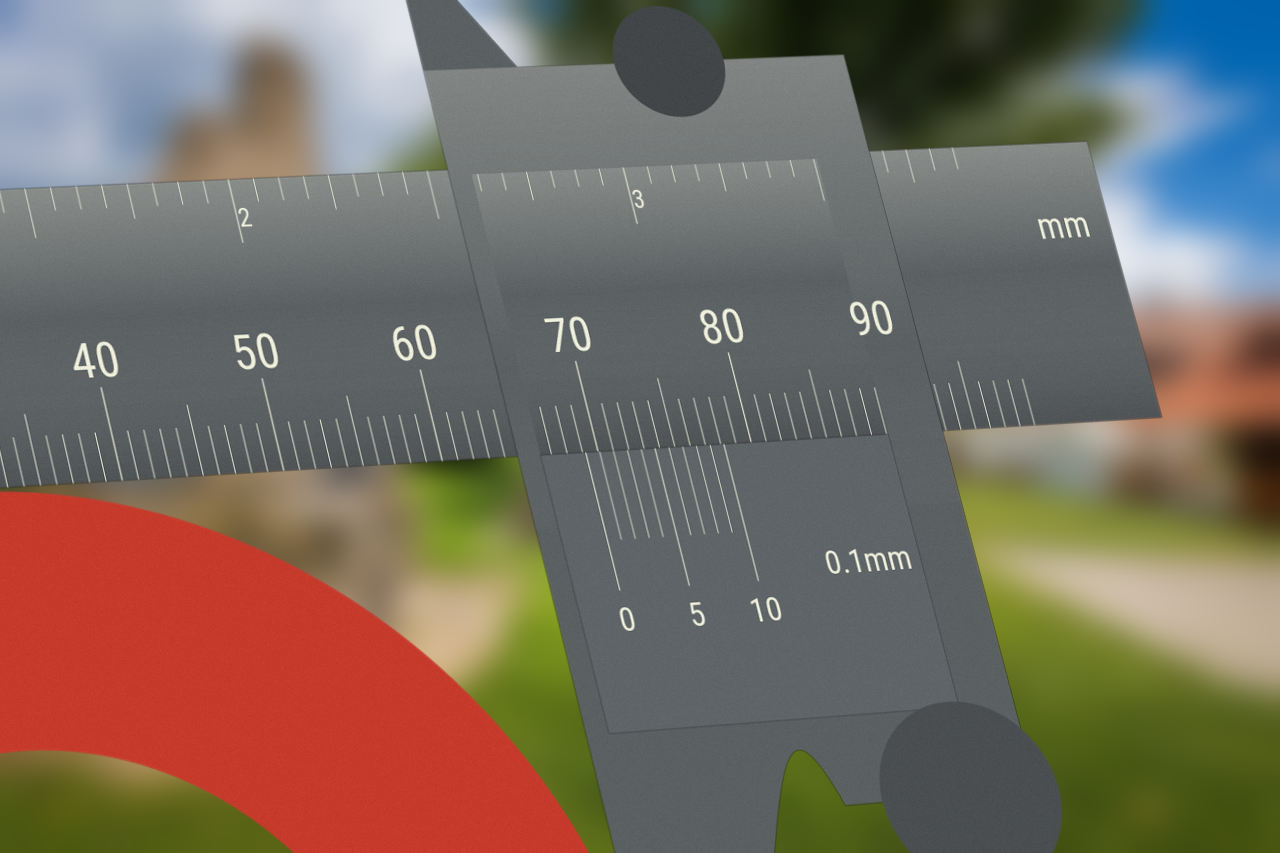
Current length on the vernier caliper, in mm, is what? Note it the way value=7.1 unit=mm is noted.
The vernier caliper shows value=69.2 unit=mm
